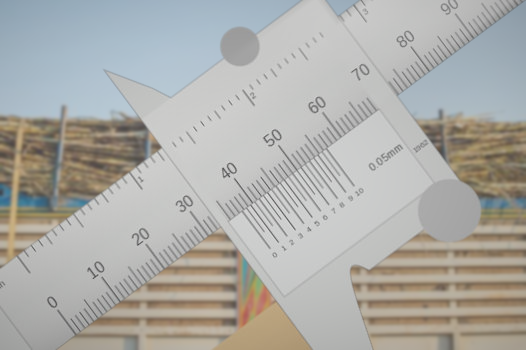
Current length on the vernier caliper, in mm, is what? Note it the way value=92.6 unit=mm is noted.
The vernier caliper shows value=37.6 unit=mm
